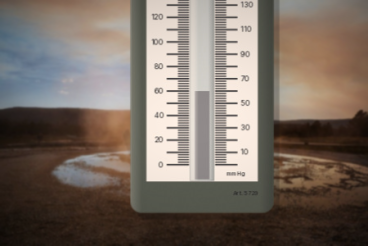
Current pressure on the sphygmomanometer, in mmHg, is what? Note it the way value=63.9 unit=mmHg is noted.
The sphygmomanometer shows value=60 unit=mmHg
